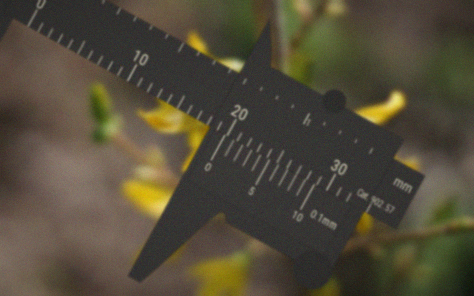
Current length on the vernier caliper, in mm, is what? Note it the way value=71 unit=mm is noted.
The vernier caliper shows value=19.8 unit=mm
